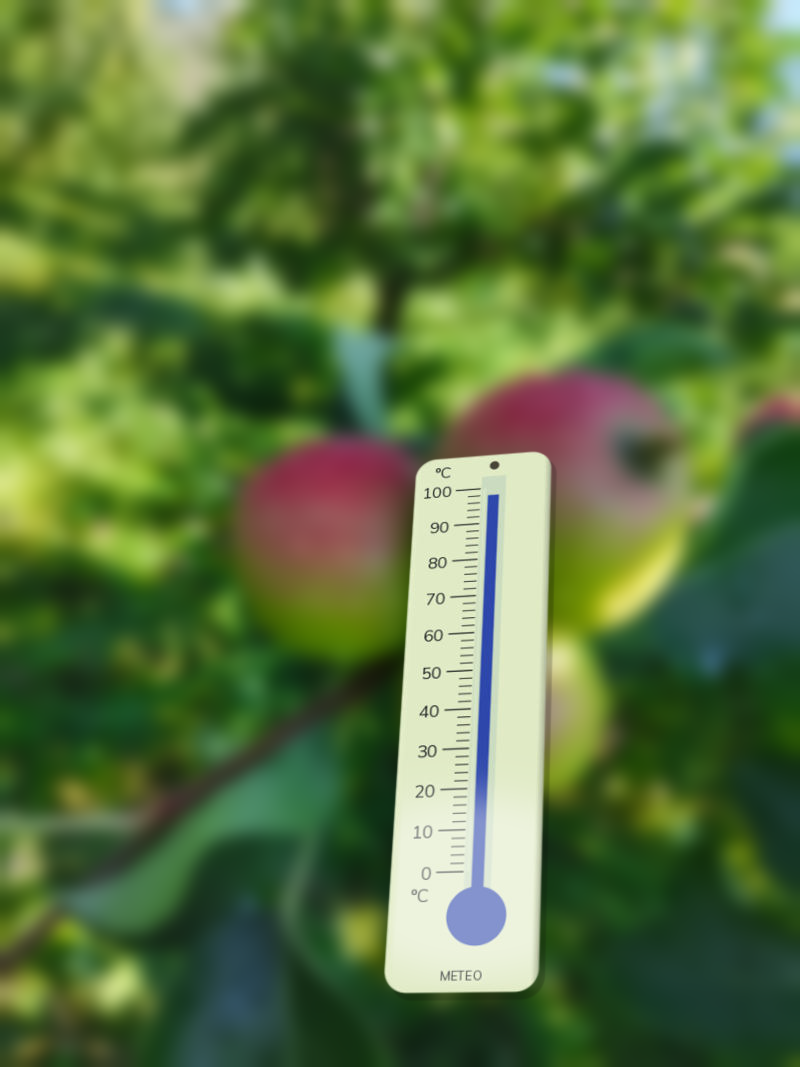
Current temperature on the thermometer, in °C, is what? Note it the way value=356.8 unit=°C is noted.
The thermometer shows value=98 unit=°C
